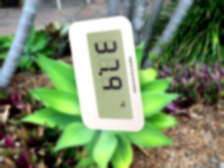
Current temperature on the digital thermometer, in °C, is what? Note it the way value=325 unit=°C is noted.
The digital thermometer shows value=37.9 unit=°C
